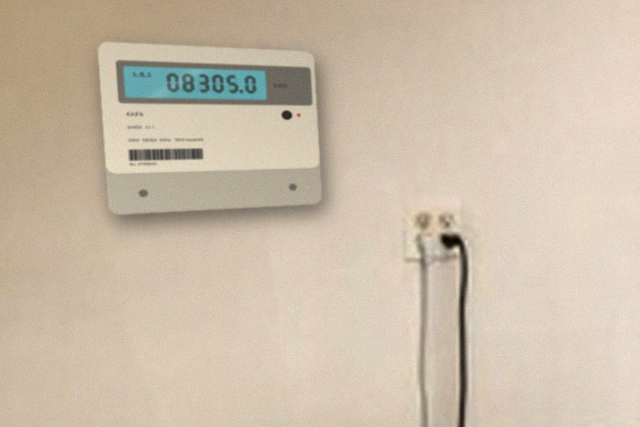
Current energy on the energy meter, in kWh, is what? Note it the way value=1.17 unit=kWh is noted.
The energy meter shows value=8305.0 unit=kWh
